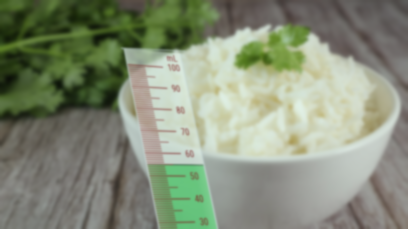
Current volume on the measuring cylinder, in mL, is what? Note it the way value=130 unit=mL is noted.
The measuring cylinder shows value=55 unit=mL
